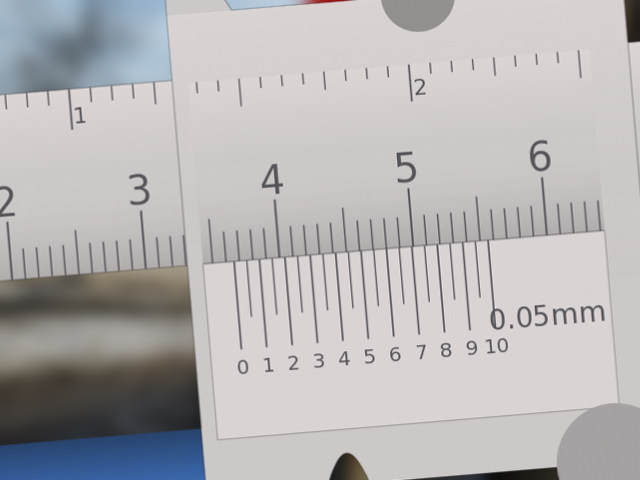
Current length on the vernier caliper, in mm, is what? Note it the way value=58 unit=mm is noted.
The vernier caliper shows value=36.6 unit=mm
